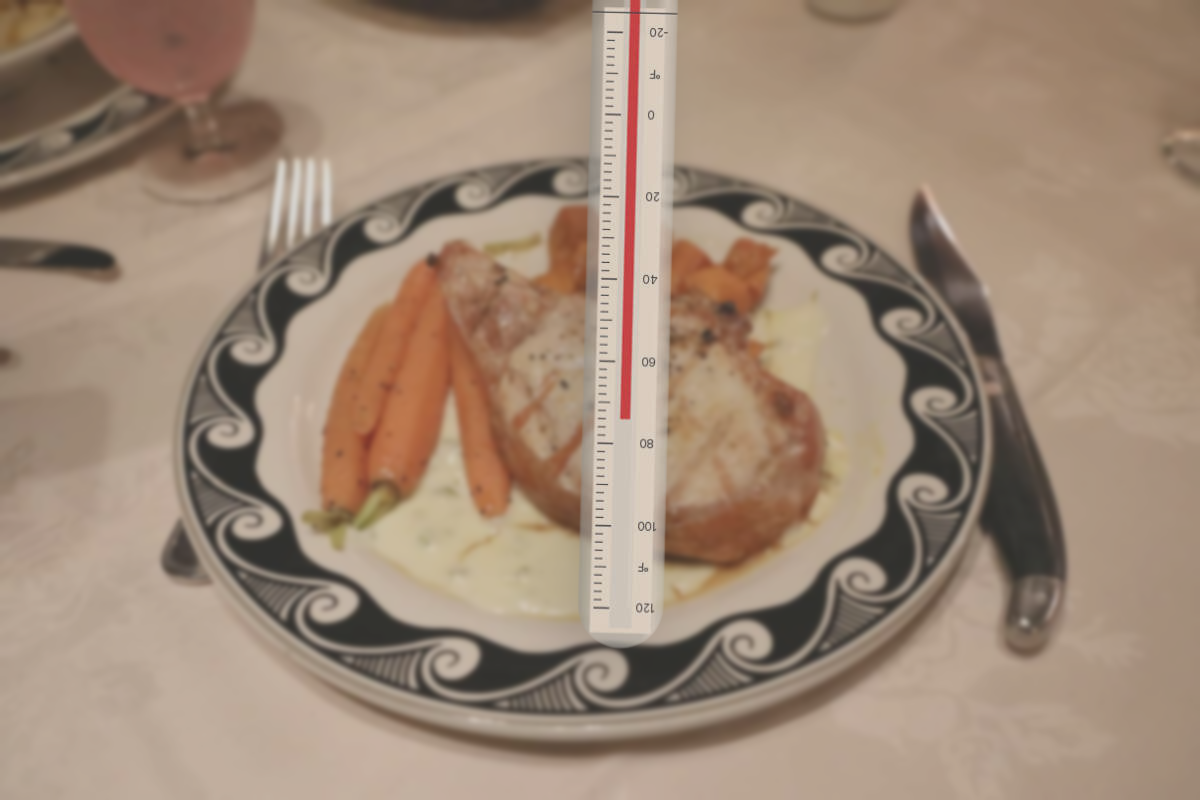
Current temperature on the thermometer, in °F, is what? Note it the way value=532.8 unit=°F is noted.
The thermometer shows value=74 unit=°F
